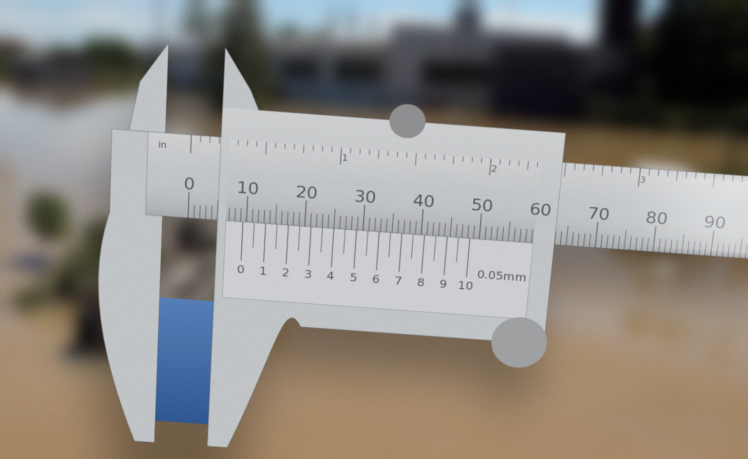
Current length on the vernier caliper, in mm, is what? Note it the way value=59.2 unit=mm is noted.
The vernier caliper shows value=9.4 unit=mm
